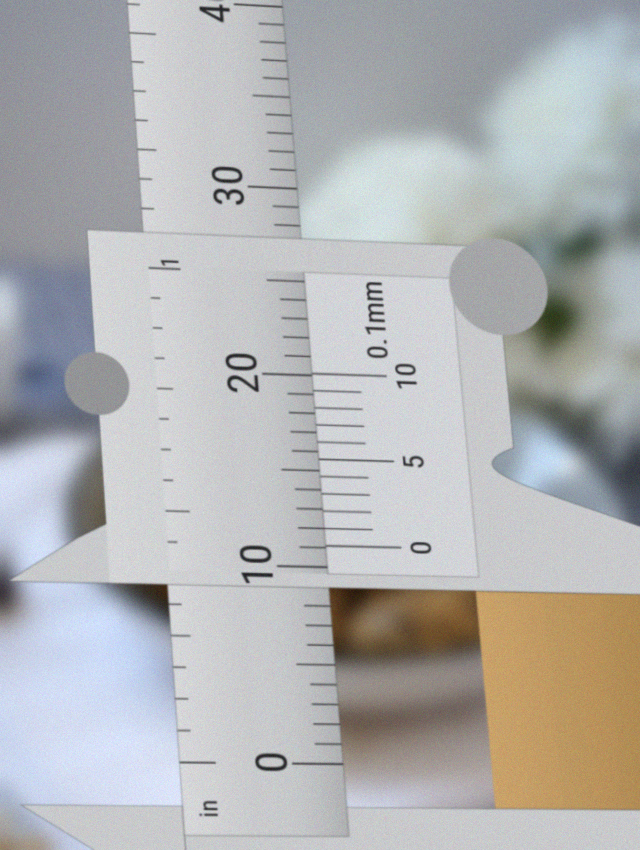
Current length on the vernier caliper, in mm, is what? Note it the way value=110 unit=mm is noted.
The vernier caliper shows value=11.1 unit=mm
